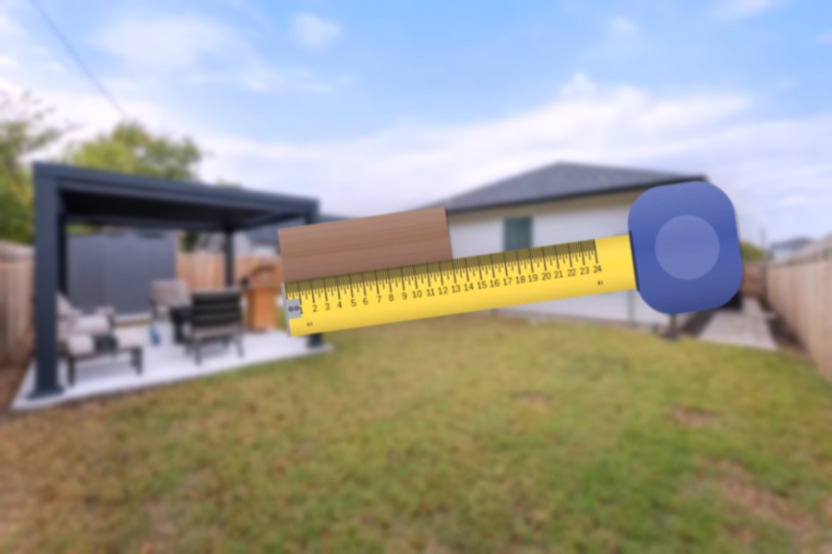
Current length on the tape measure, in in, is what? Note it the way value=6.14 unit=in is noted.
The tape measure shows value=13 unit=in
